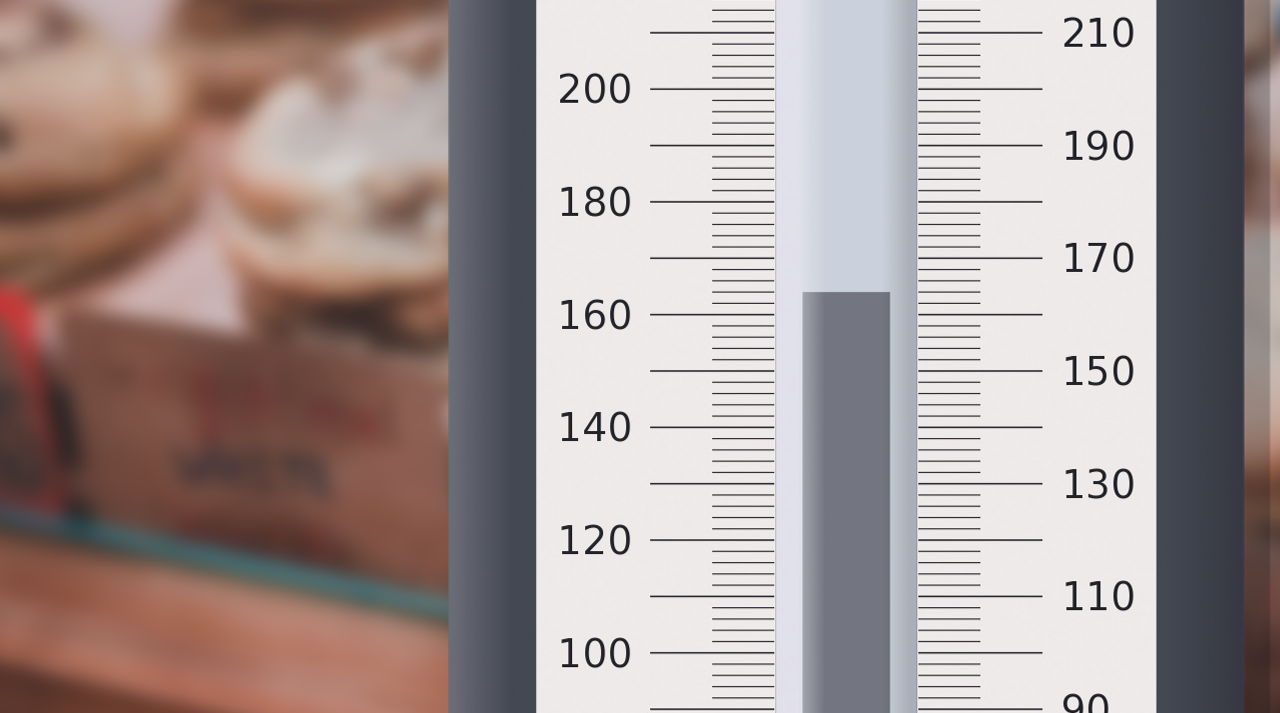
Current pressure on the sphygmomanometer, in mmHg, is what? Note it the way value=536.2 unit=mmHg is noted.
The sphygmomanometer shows value=164 unit=mmHg
